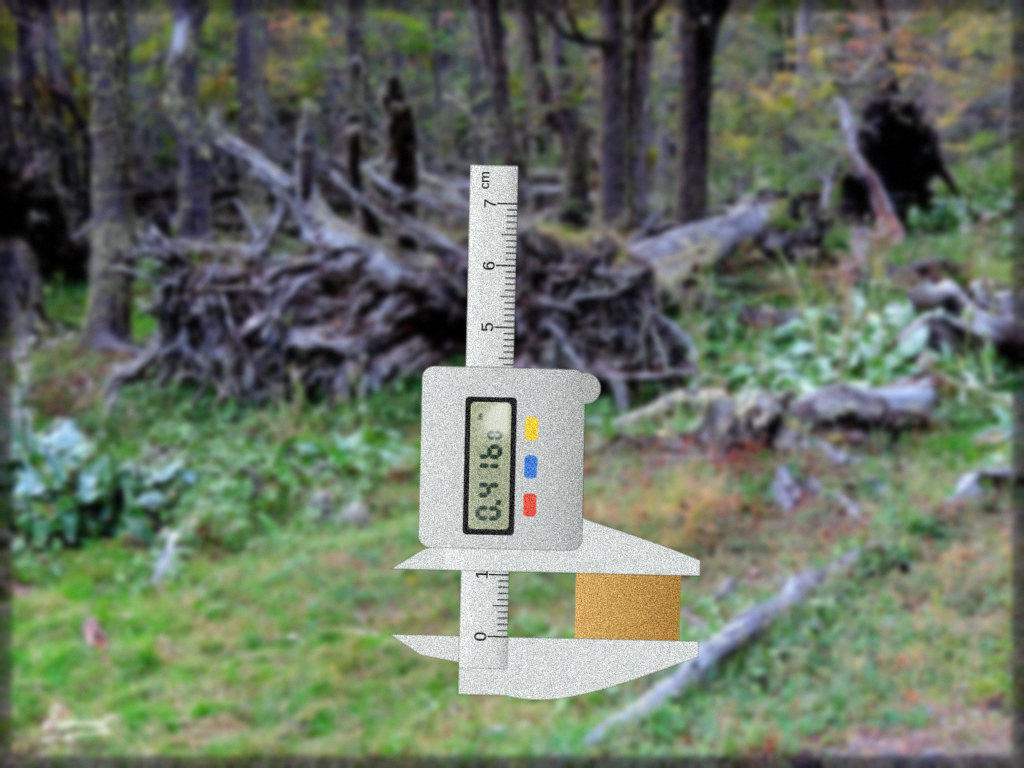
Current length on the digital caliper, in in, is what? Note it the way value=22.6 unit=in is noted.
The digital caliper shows value=0.4160 unit=in
